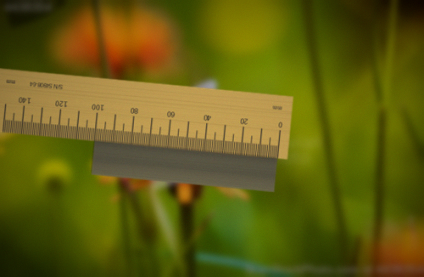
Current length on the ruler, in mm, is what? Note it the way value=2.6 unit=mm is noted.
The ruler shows value=100 unit=mm
